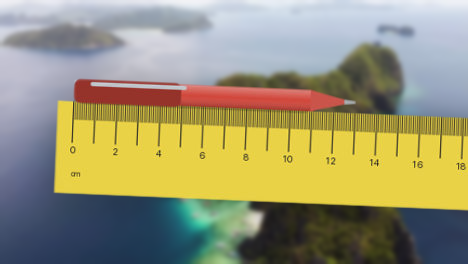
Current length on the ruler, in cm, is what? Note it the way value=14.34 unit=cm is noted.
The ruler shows value=13 unit=cm
